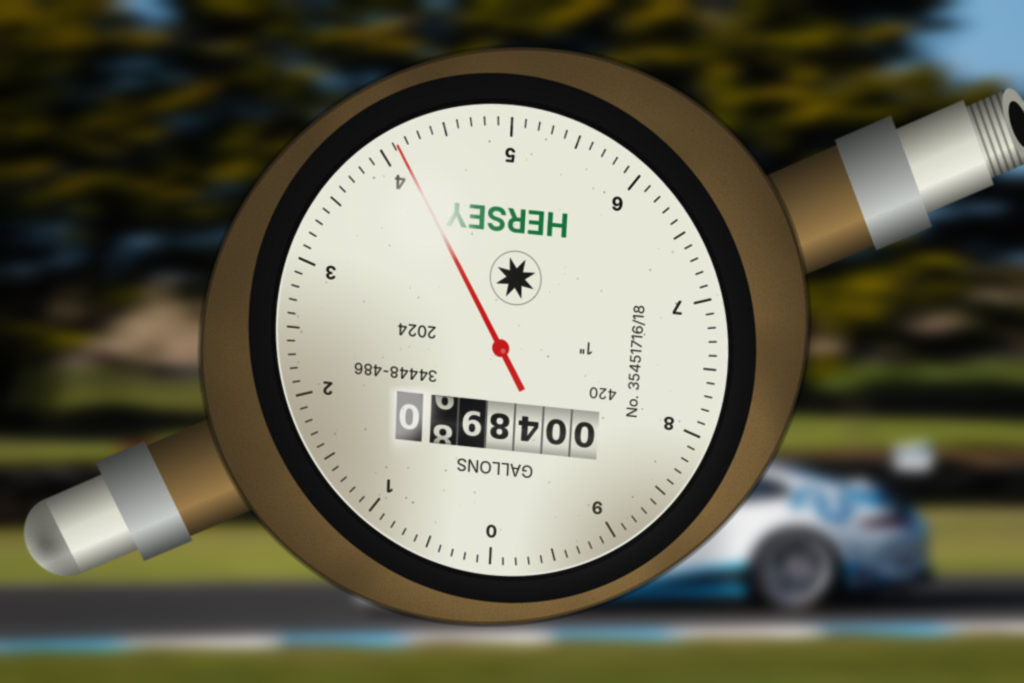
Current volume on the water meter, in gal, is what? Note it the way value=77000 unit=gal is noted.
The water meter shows value=48984.1 unit=gal
